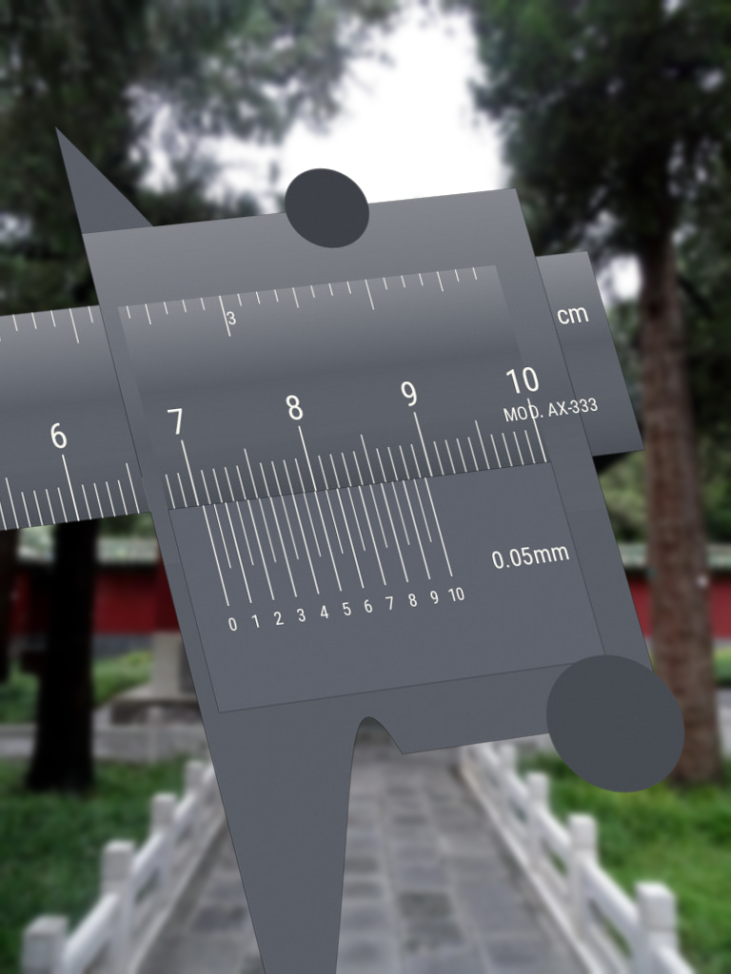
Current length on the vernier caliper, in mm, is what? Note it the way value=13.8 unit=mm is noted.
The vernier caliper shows value=70.4 unit=mm
